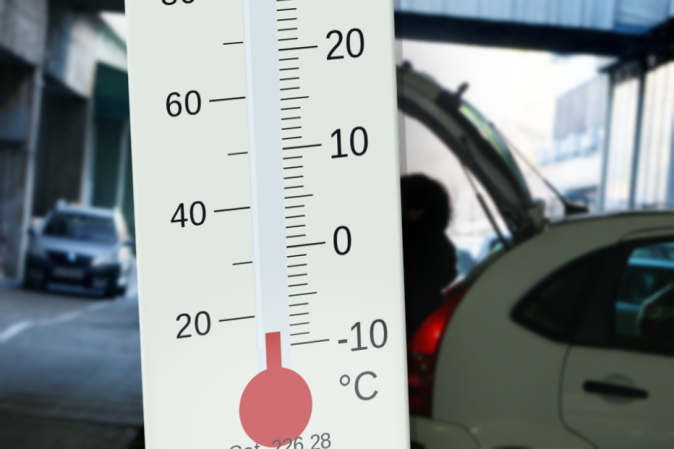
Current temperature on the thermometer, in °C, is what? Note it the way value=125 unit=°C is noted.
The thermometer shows value=-8.5 unit=°C
